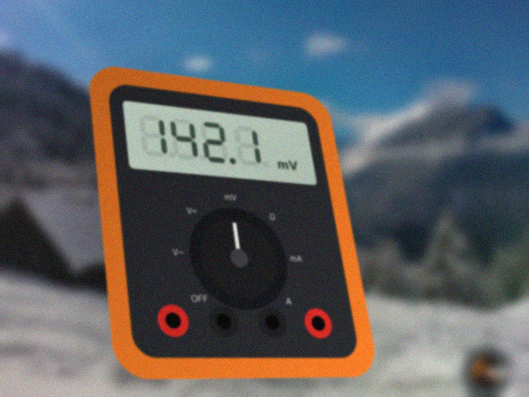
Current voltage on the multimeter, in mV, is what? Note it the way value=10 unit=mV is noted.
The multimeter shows value=142.1 unit=mV
